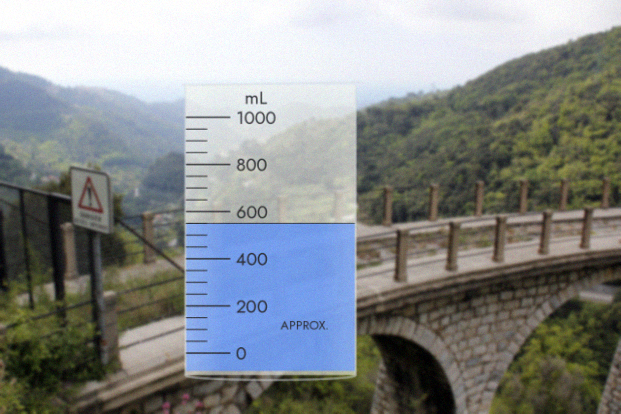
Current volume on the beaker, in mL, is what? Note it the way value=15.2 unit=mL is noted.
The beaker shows value=550 unit=mL
